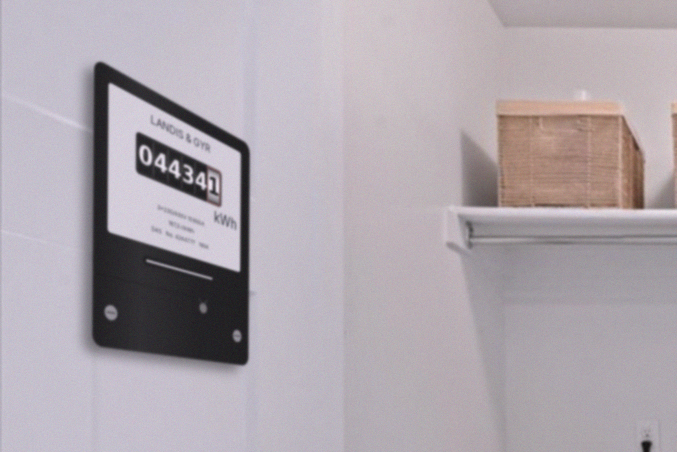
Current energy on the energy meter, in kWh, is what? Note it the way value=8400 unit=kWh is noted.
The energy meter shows value=4434.1 unit=kWh
